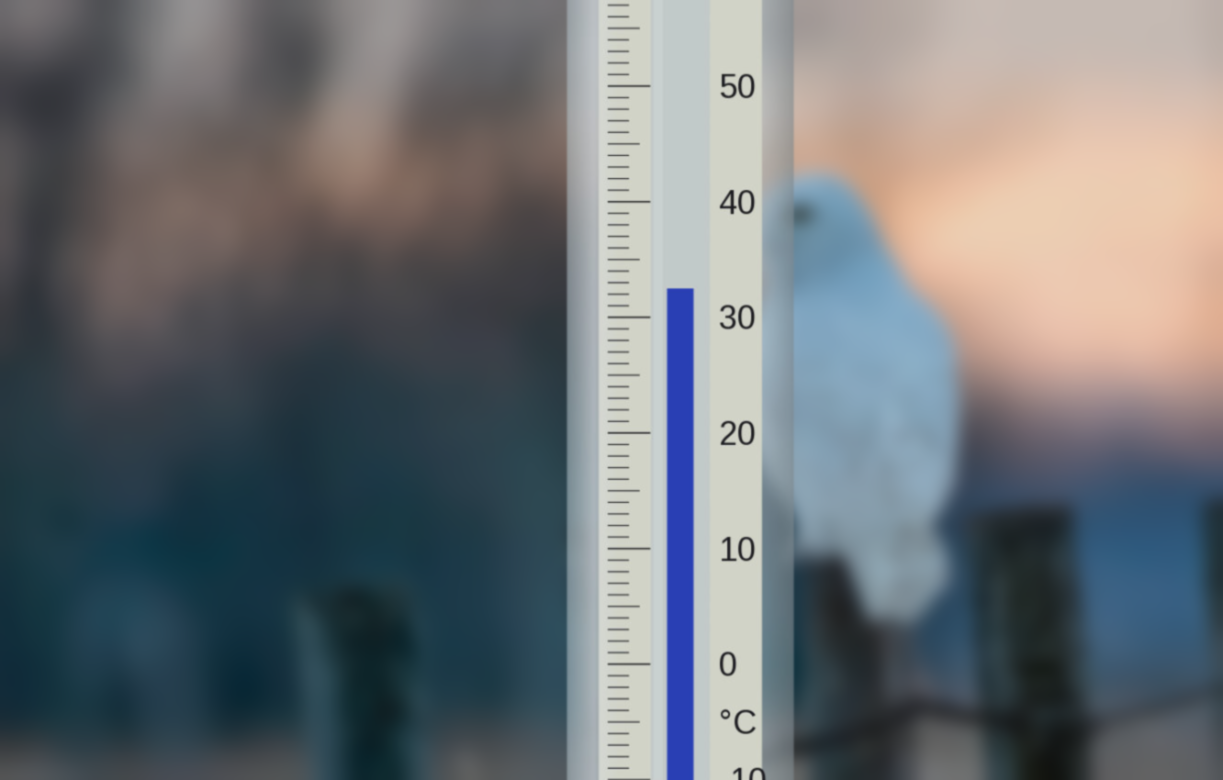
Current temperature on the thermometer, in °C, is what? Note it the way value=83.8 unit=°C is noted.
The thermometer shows value=32.5 unit=°C
